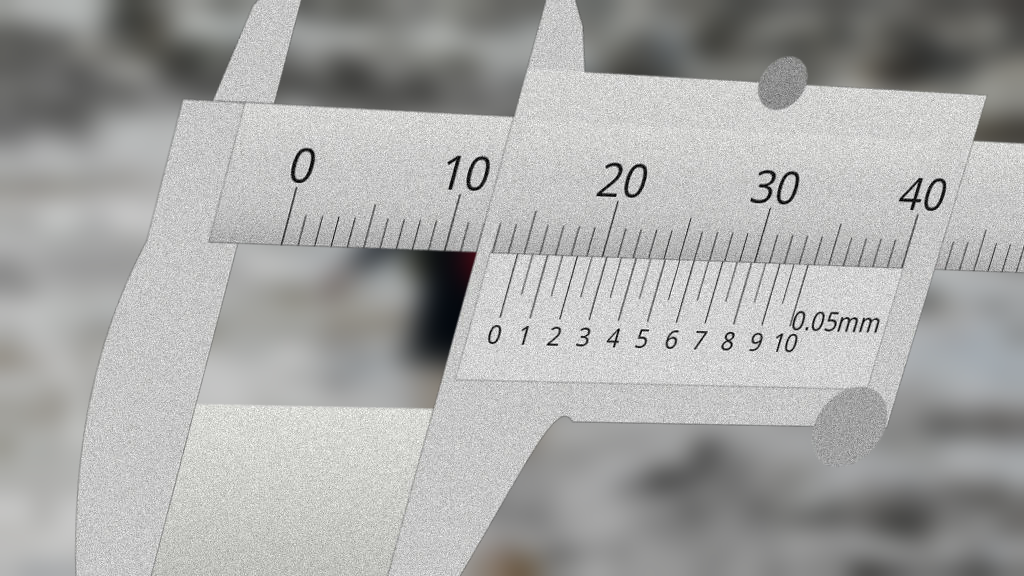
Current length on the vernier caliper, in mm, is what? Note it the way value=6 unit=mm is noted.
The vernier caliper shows value=14.6 unit=mm
